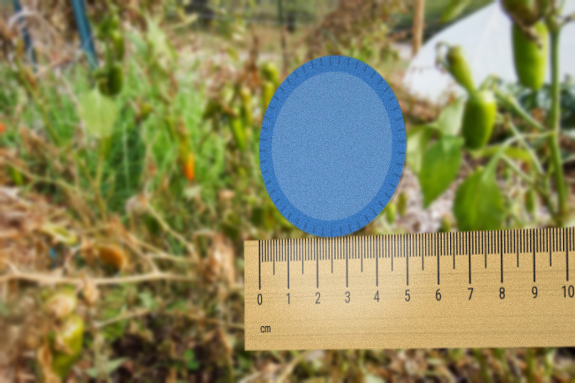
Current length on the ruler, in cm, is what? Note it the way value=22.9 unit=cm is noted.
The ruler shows value=5 unit=cm
